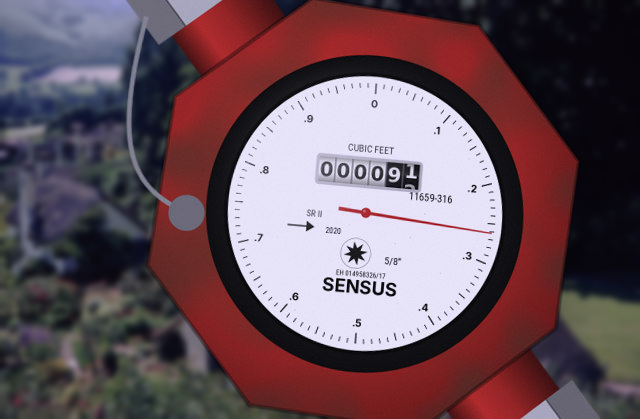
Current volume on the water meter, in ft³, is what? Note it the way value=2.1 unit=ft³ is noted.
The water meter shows value=91.26 unit=ft³
